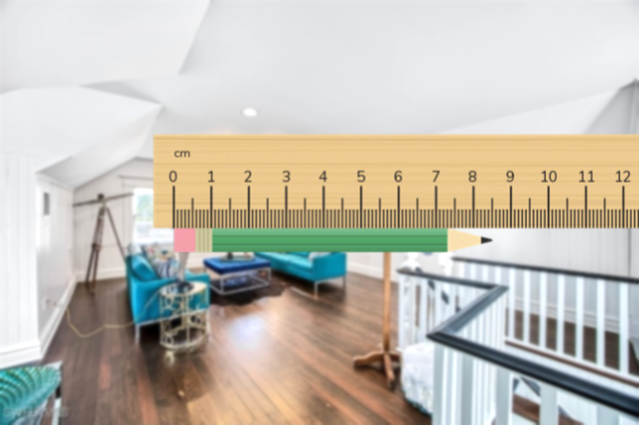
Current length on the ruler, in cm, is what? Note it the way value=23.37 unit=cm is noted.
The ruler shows value=8.5 unit=cm
